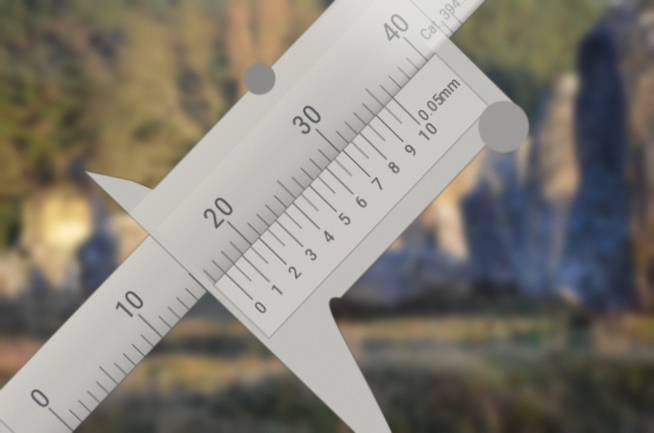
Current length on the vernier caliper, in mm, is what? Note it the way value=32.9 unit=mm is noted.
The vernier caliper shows value=17.0 unit=mm
